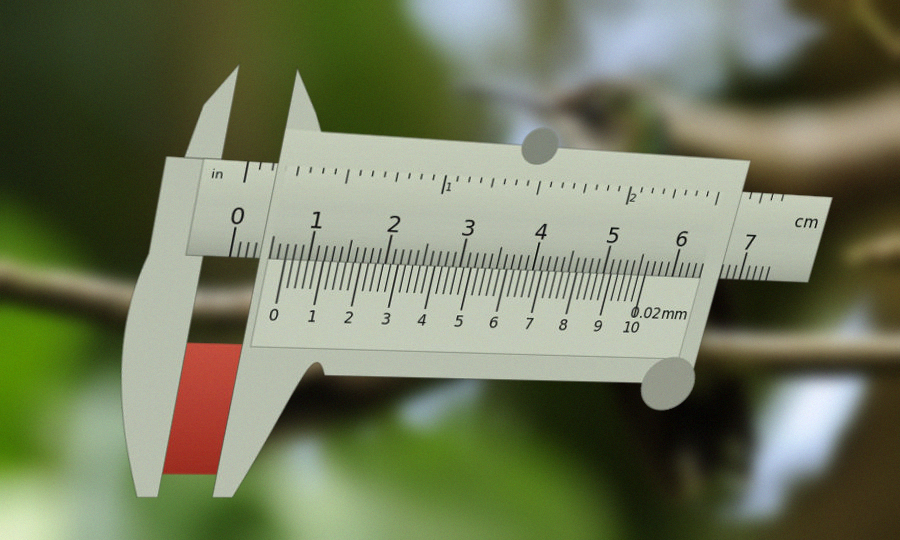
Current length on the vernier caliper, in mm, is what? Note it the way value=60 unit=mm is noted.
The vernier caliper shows value=7.0 unit=mm
